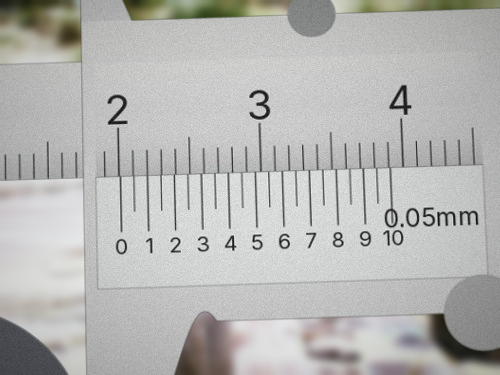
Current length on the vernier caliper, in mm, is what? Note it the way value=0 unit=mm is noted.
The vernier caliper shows value=20.1 unit=mm
